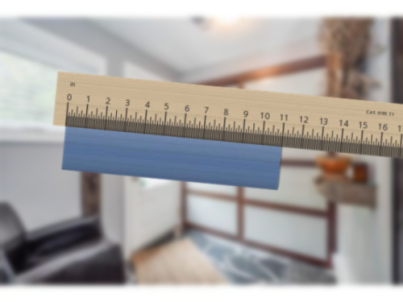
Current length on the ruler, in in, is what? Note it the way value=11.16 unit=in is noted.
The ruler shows value=11 unit=in
